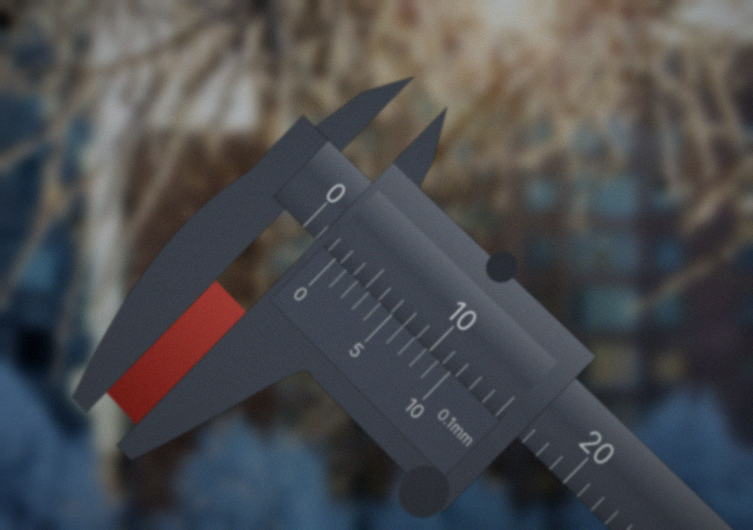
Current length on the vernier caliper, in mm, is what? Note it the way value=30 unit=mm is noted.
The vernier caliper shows value=2.6 unit=mm
